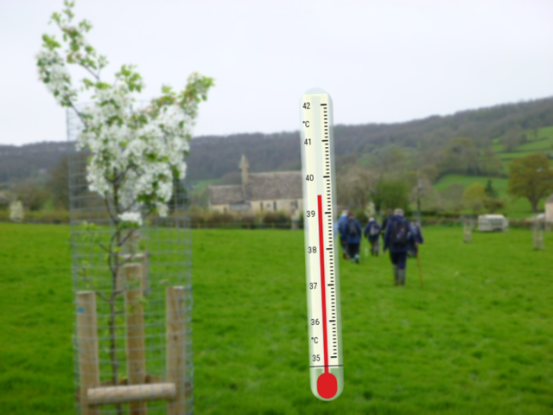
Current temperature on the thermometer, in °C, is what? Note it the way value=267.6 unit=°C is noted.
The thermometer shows value=39.5 unit=°C
